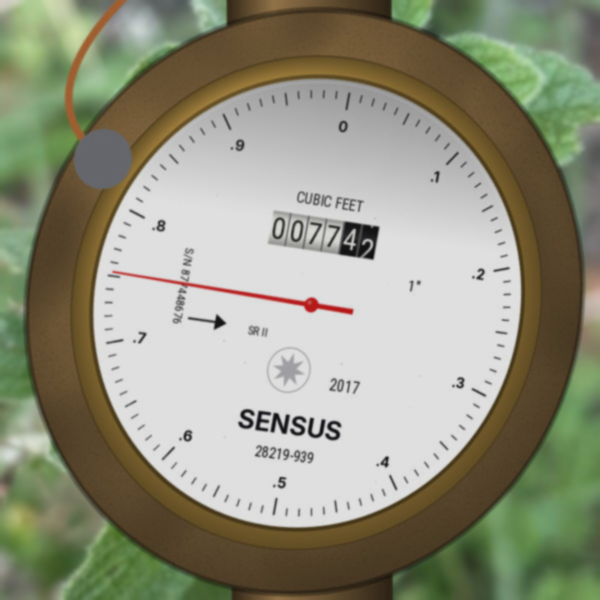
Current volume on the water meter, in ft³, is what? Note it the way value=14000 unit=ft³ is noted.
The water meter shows value=7741.75 unit=ft³
